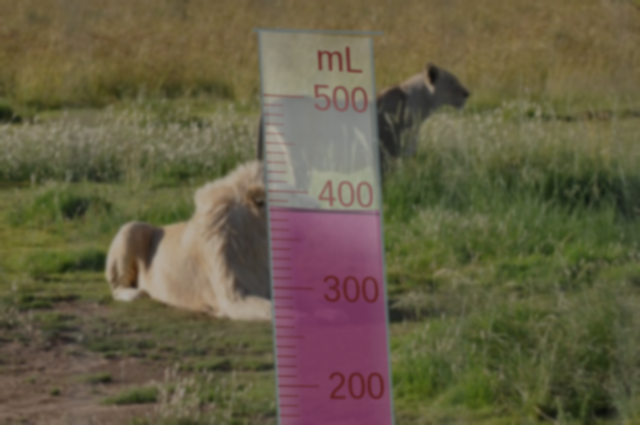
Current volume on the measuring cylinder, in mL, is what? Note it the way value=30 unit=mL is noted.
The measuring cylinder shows value=380 unit=mL
